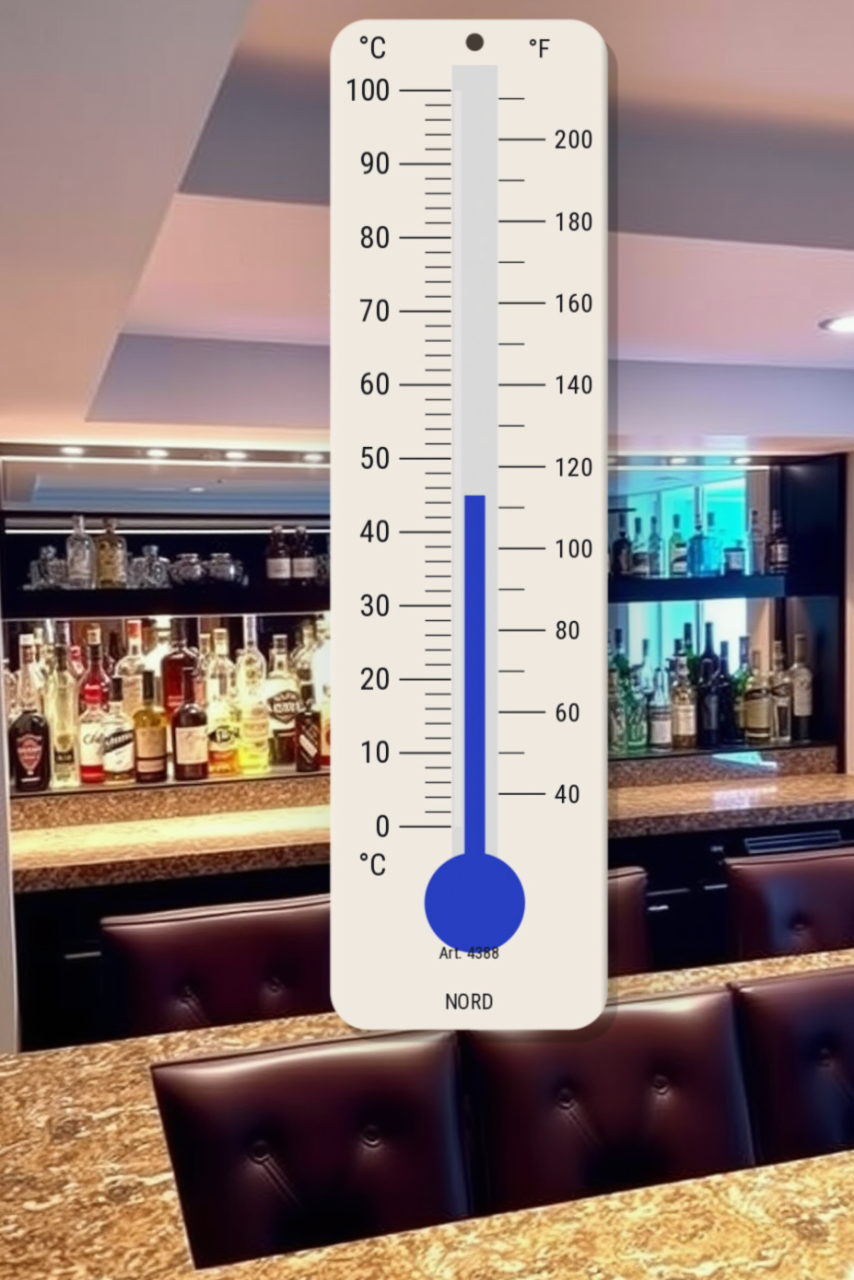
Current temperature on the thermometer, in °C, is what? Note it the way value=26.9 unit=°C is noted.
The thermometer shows value=45 unit=°C
